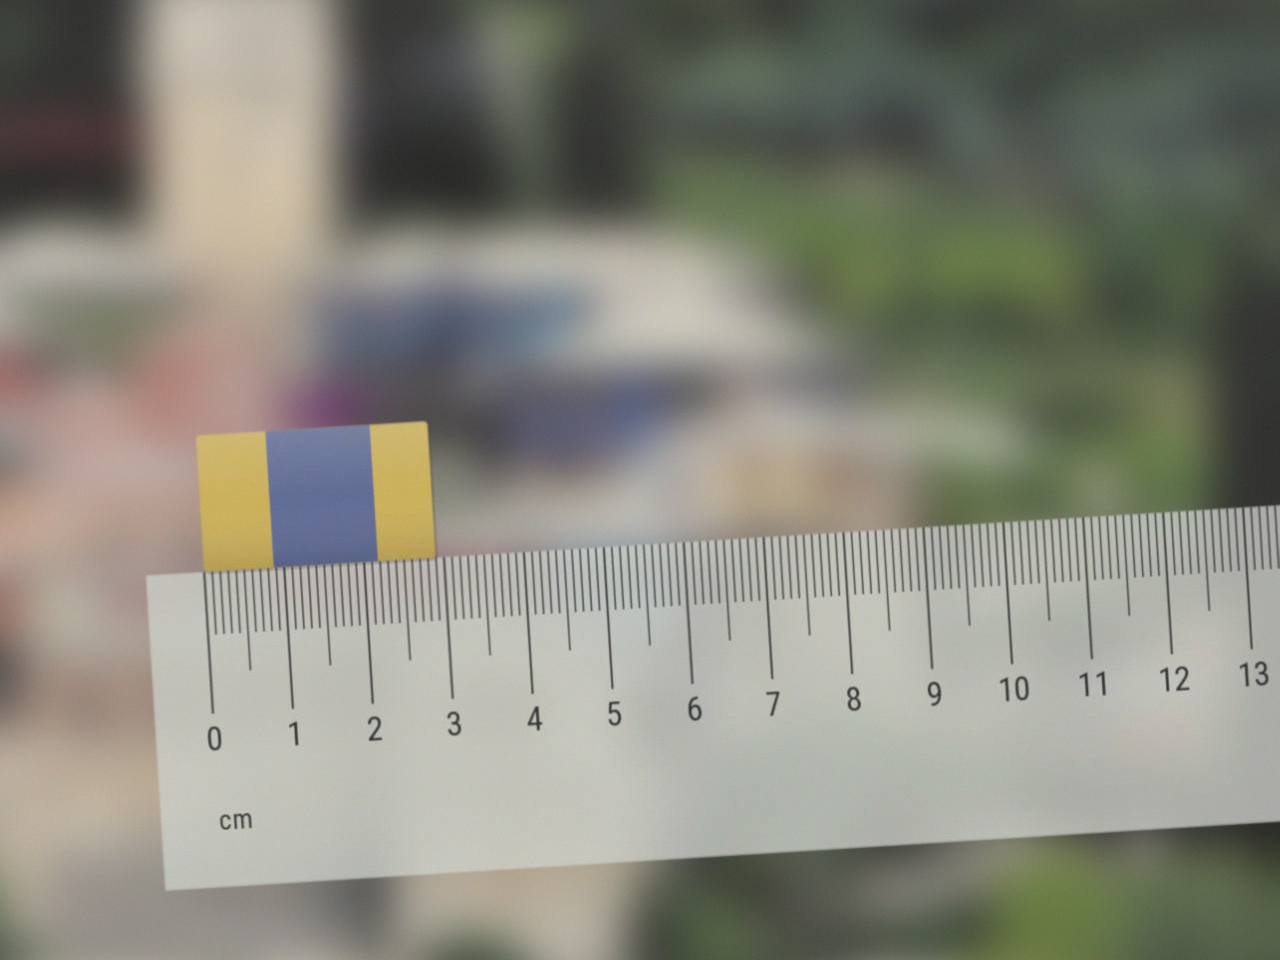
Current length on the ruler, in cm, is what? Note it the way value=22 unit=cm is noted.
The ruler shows value=2.9 unit=cm
